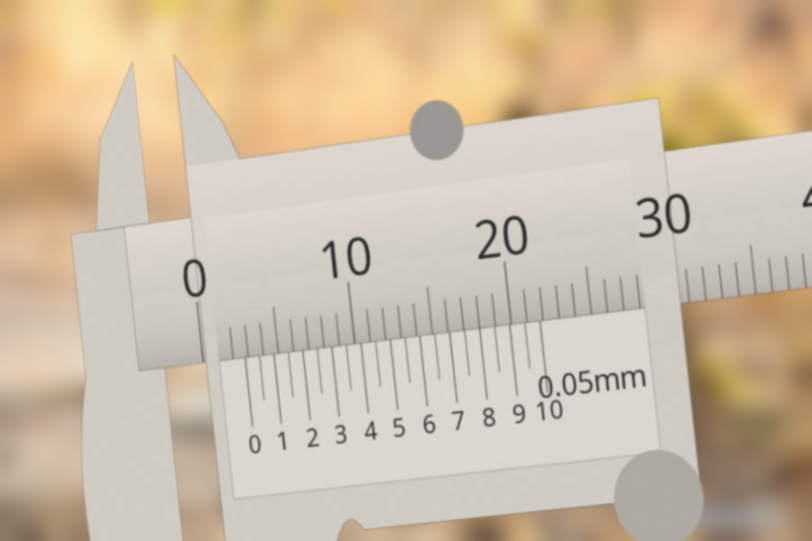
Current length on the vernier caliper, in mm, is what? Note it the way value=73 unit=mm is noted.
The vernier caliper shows value=2.8 unit=mm
